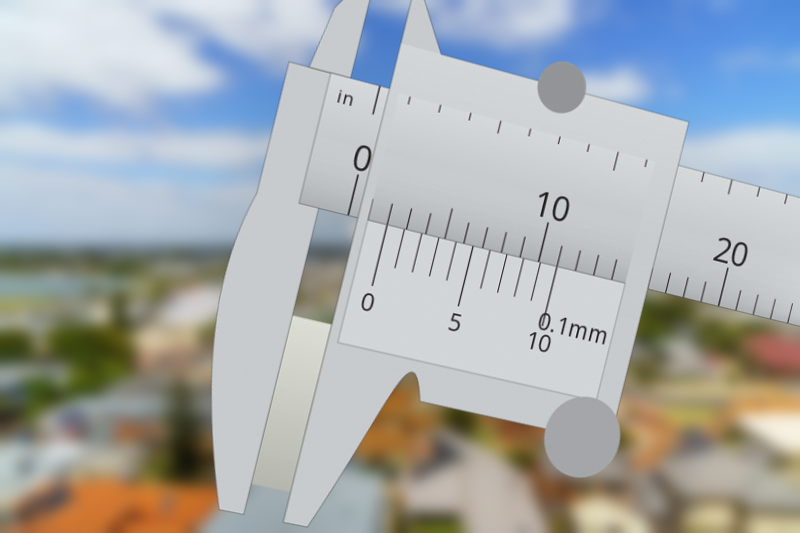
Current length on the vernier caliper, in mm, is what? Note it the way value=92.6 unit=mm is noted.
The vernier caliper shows value=2.0 unit=mm
